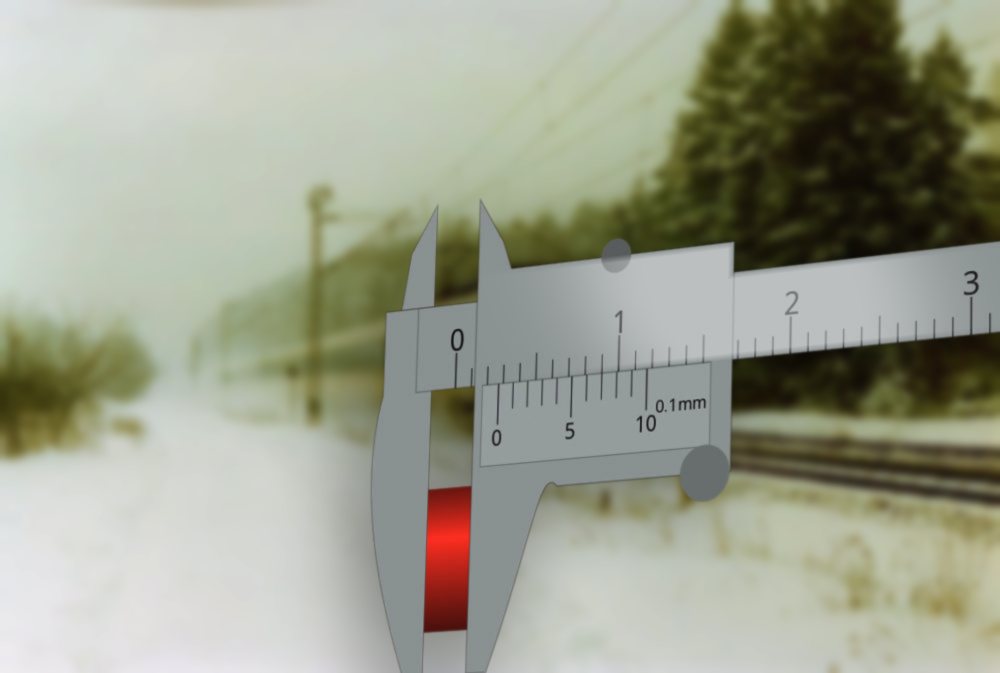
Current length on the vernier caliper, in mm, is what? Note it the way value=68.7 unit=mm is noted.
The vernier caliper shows value=2.7 unit=mm
